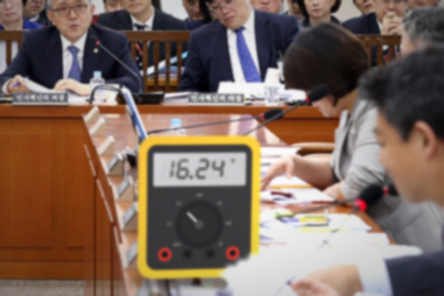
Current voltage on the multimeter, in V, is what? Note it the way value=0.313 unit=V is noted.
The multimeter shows value=16.24 unit=V
